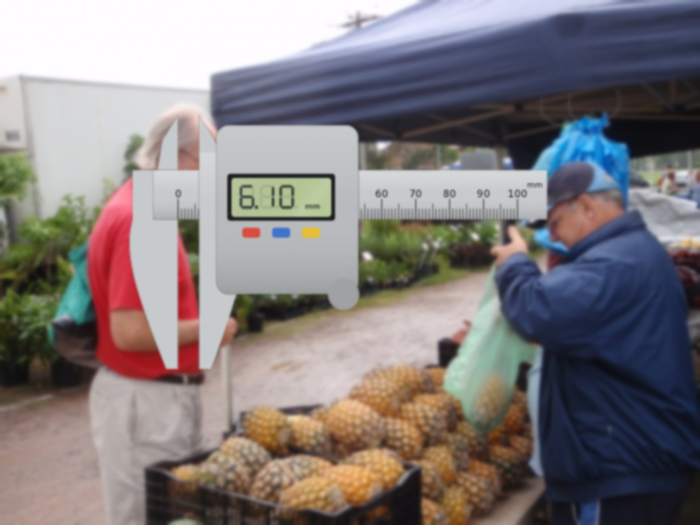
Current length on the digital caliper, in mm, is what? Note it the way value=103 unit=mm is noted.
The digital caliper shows value=6.10 unit=mm
